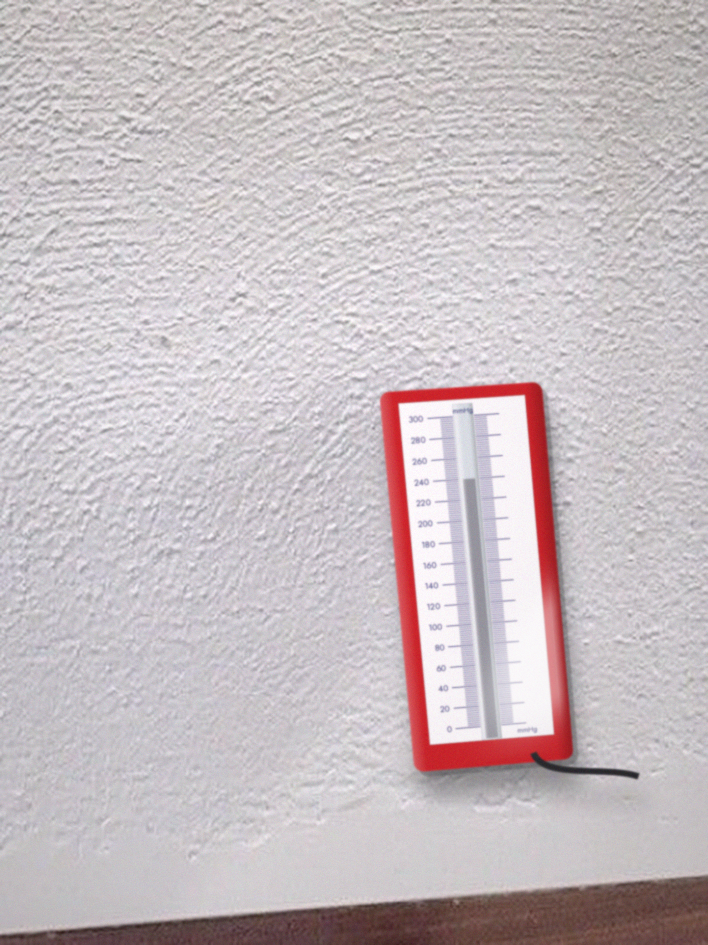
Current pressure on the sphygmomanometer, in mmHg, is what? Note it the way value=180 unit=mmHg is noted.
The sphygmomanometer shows value=240 unit=mmHg
